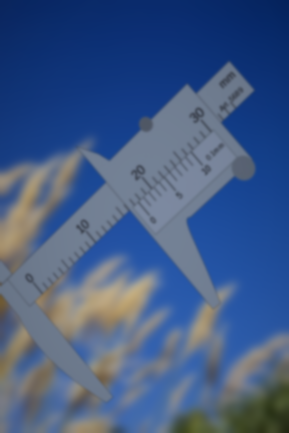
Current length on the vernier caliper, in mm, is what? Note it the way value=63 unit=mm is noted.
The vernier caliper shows value=17.6 unit=mm
